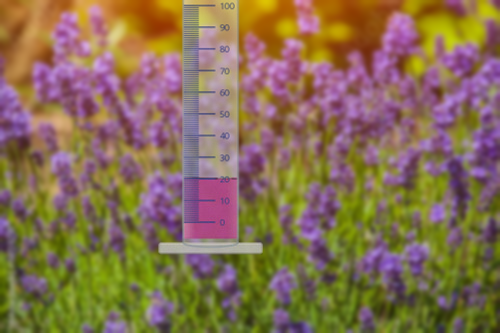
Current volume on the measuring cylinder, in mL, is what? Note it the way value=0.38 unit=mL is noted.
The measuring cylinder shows value=20 unit=mL
